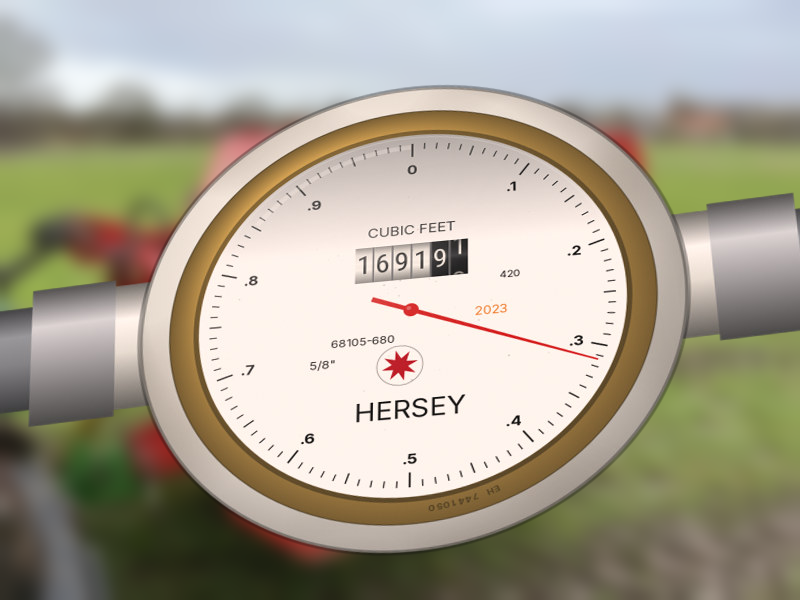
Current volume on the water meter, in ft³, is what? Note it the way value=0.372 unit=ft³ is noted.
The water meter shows value=169191.31 unit=ft³
